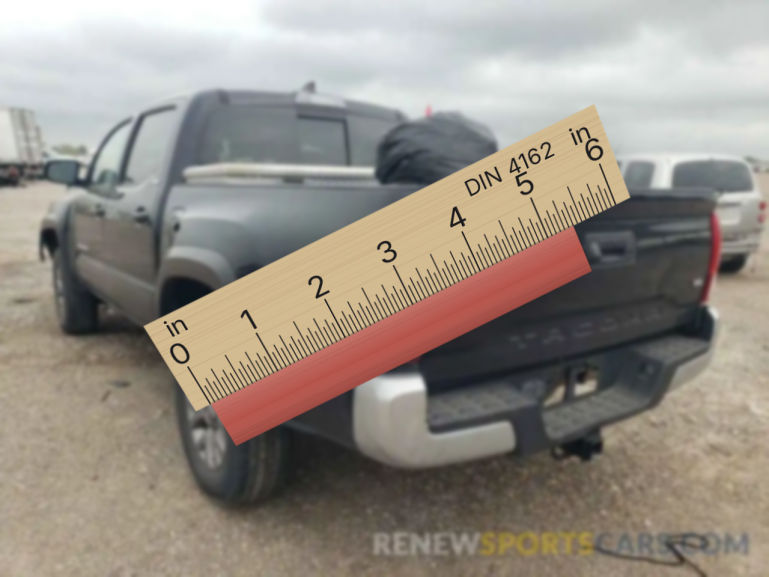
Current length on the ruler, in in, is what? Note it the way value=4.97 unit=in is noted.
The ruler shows value=5.375 unit=in
